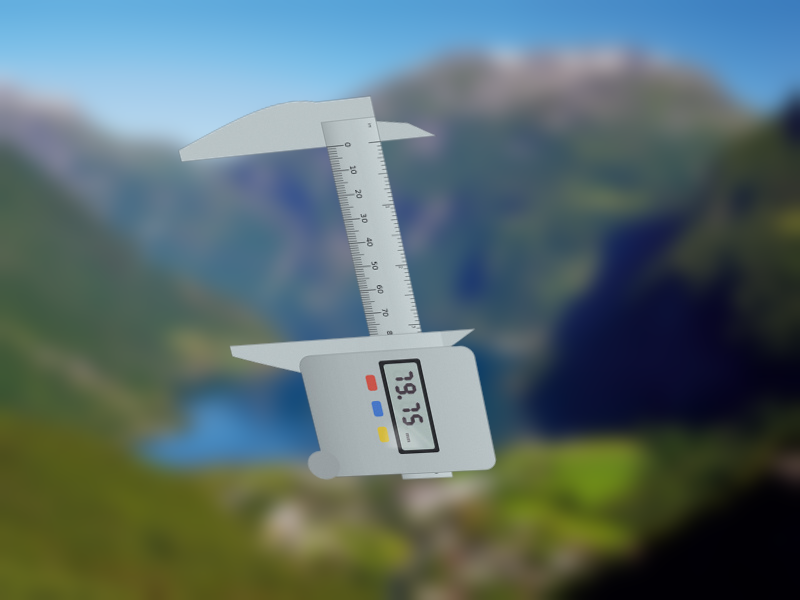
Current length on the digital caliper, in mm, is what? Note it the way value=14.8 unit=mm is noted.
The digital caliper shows value=79.75 unit=mm
